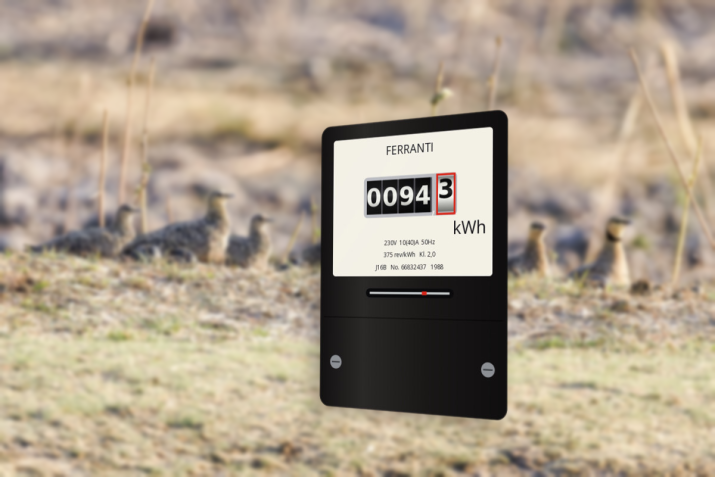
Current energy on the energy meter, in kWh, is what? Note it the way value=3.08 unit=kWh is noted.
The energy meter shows value=94.3 unit=kWh
